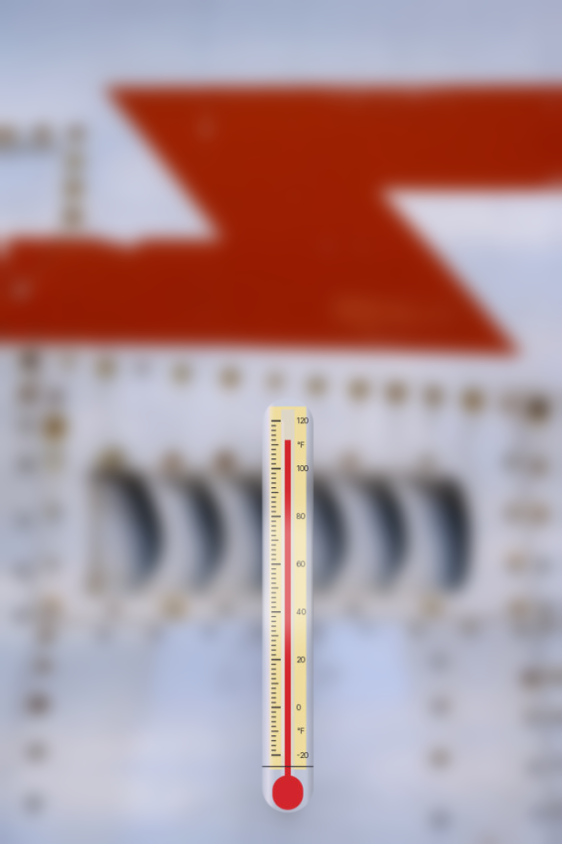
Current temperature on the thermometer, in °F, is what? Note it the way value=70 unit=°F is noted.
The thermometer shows value=112 unit=°F
